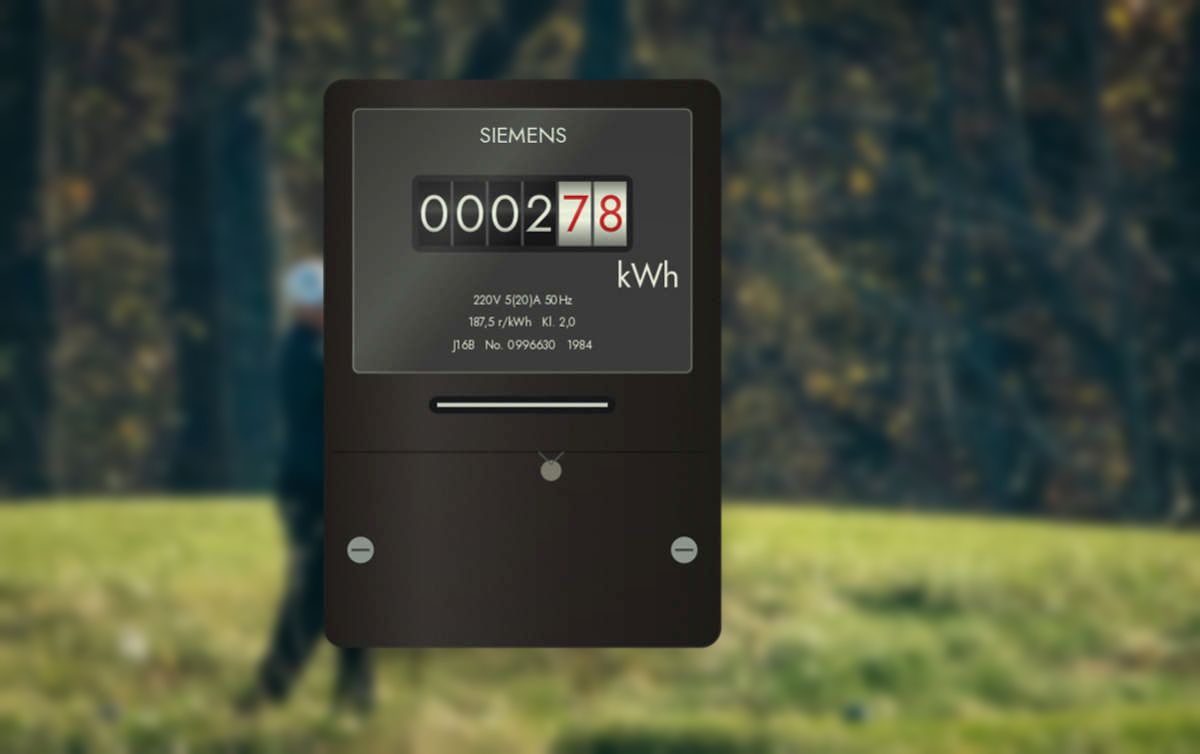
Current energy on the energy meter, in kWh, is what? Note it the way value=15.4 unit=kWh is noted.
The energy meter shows value=2.78 unit=kWh
